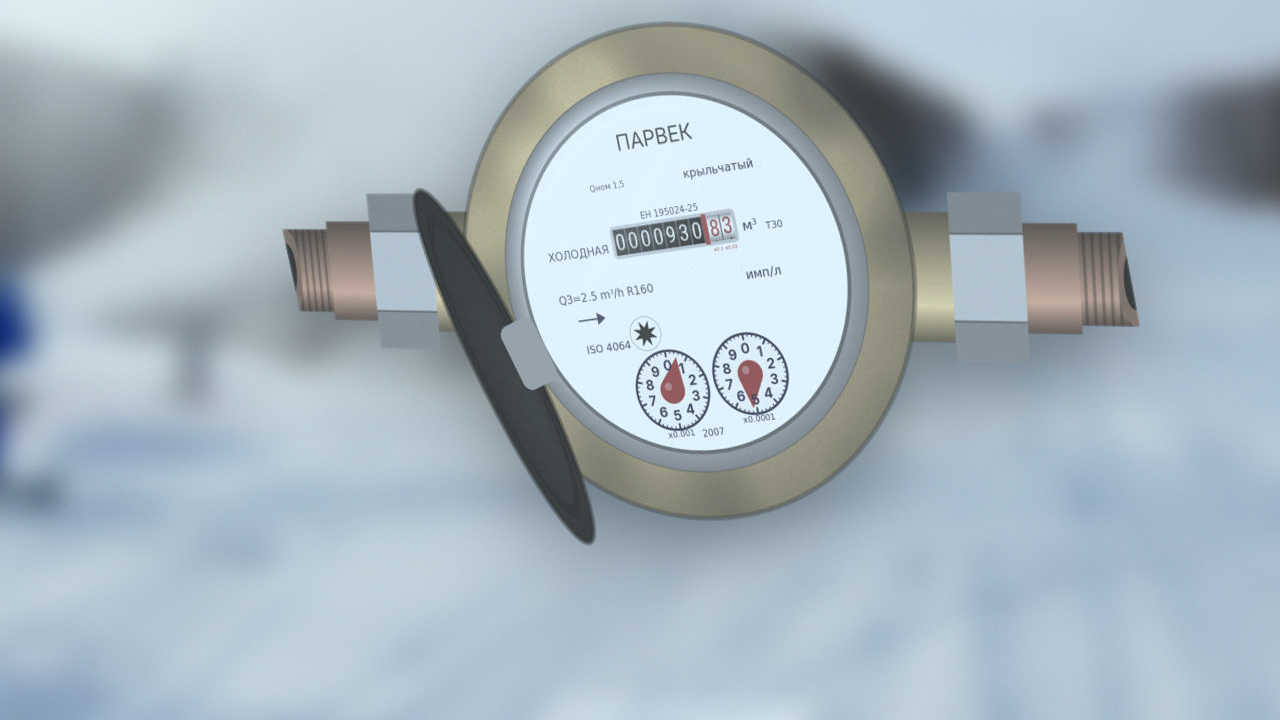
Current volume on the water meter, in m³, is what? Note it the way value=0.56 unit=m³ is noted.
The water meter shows value=930.8305 unit=m³
